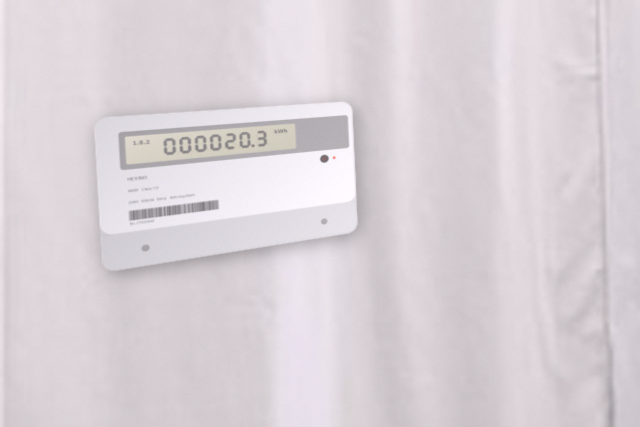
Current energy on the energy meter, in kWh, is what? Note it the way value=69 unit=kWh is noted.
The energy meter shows value=20.3 unit=kWh
